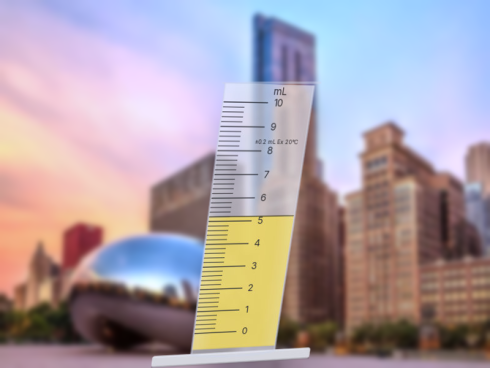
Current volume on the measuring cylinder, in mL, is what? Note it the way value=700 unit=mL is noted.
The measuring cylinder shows value=5.2 unit=mL
